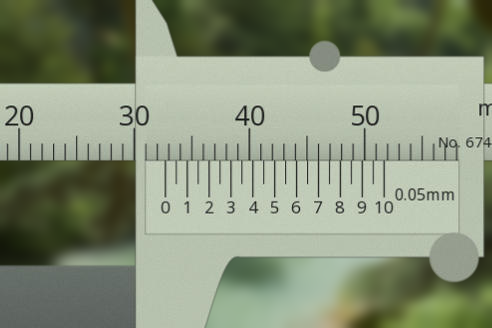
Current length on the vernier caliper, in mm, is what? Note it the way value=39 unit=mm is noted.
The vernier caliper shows value=32.7 unit=mm
